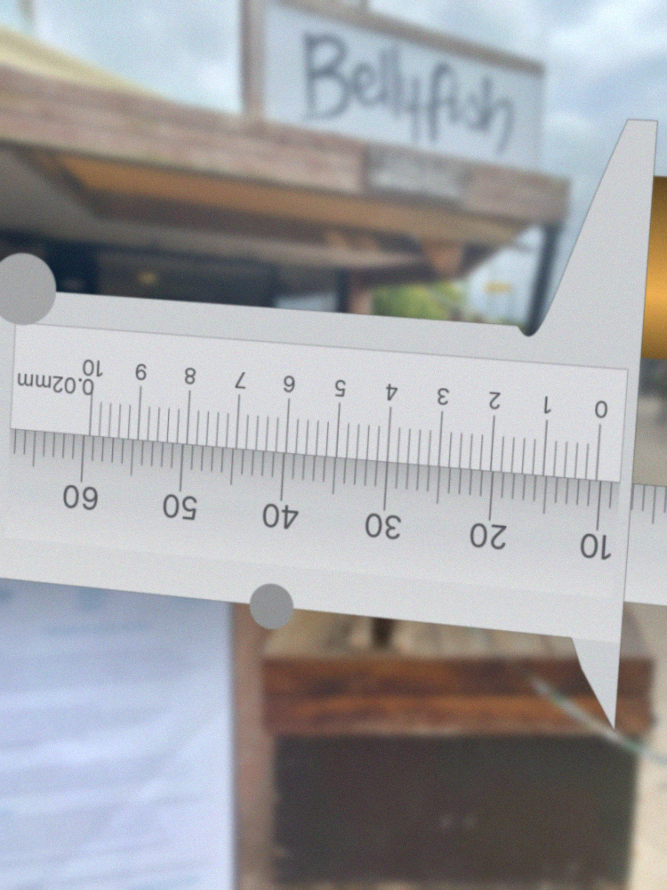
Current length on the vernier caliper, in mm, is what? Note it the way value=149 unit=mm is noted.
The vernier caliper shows value=10.4 unit=mm
